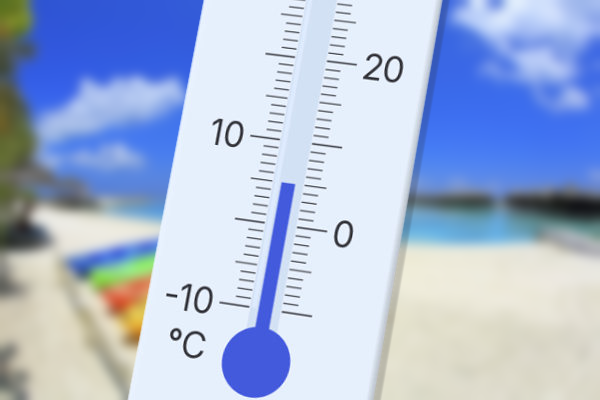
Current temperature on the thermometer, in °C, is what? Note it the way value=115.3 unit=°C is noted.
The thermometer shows value=5 unit=°C
